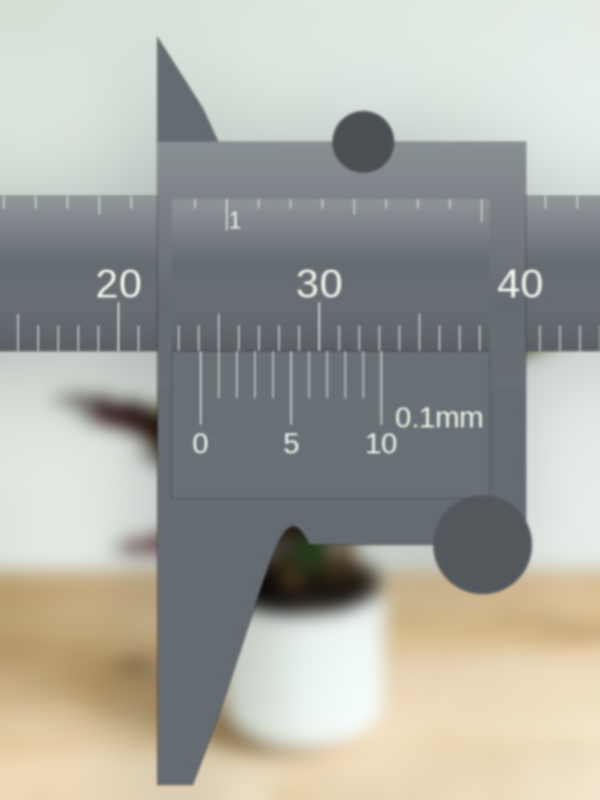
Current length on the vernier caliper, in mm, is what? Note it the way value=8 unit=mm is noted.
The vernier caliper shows value=24.1 unit=mm
